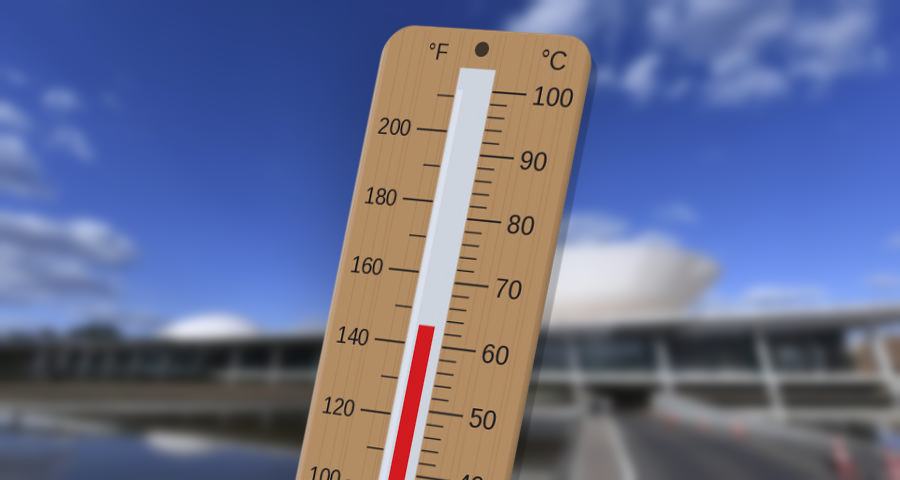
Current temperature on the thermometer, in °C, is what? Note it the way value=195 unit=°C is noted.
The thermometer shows value=63 unit=°C
